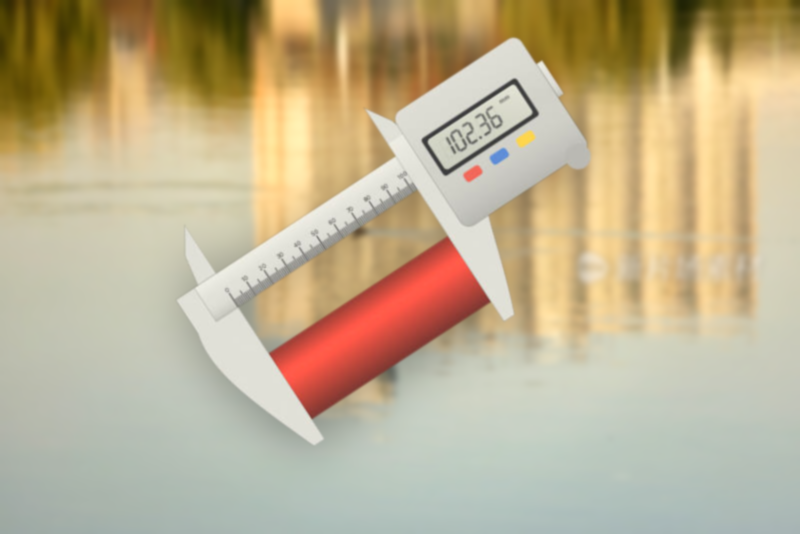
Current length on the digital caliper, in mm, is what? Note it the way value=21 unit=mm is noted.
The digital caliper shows value=102.36 unit=mm
